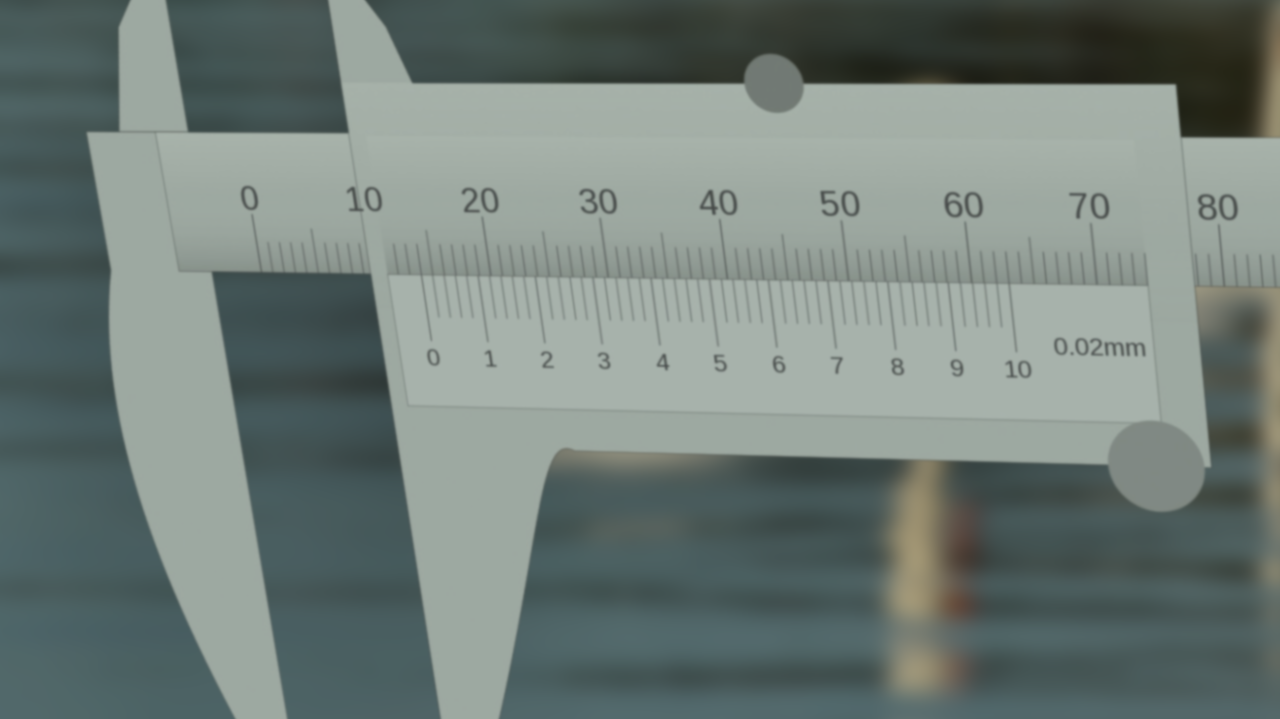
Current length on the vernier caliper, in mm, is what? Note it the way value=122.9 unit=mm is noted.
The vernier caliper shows value=14.0 unit=mm
